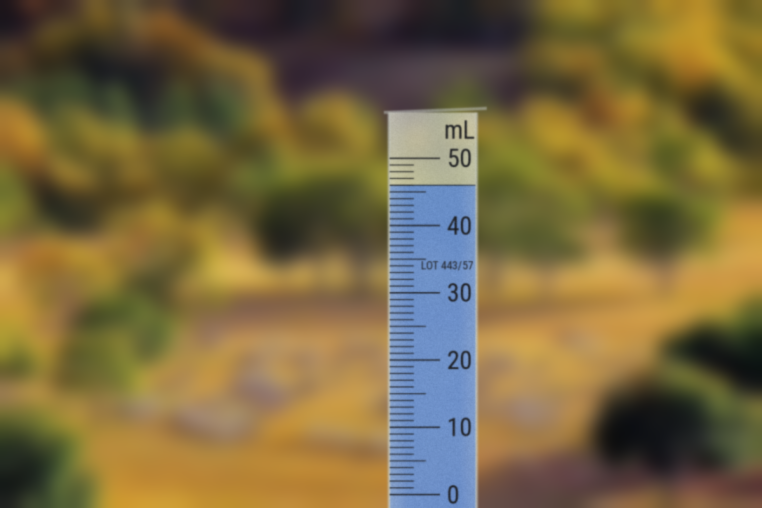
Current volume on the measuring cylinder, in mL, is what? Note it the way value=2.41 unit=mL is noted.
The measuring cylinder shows value=46 unit=mL
